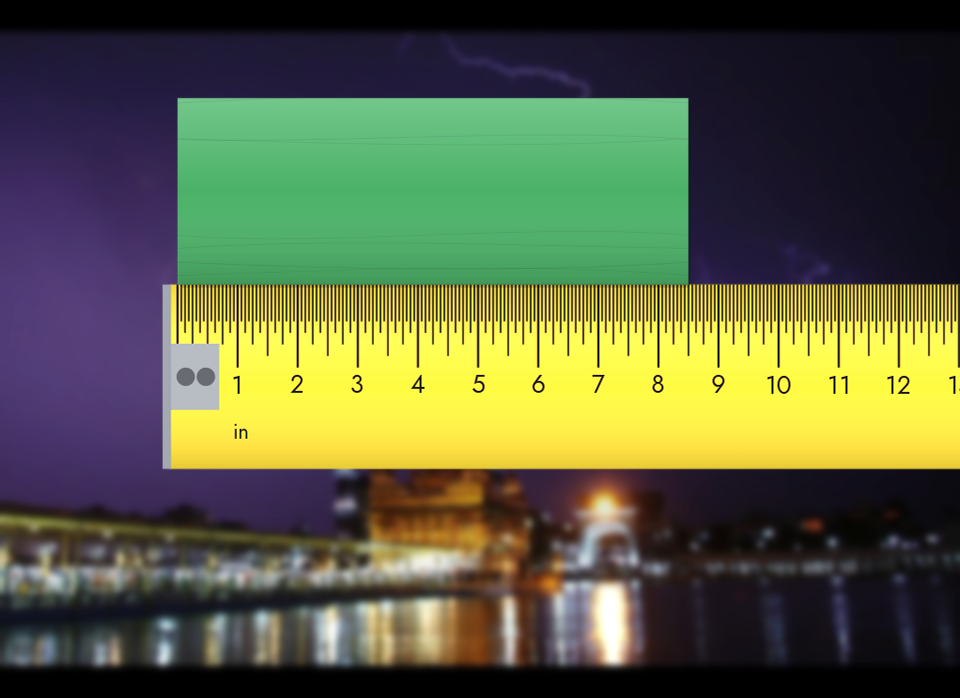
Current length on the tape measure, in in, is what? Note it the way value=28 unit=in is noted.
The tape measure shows value=8.5 unit=in
